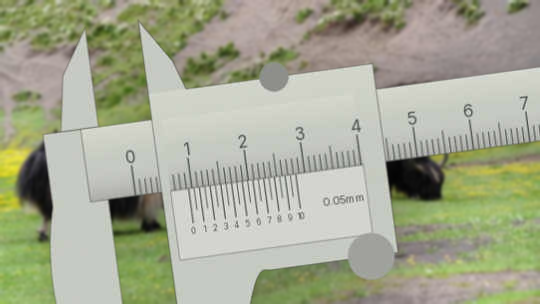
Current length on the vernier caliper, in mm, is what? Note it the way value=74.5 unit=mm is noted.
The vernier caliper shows value=9.4 unit=mm
